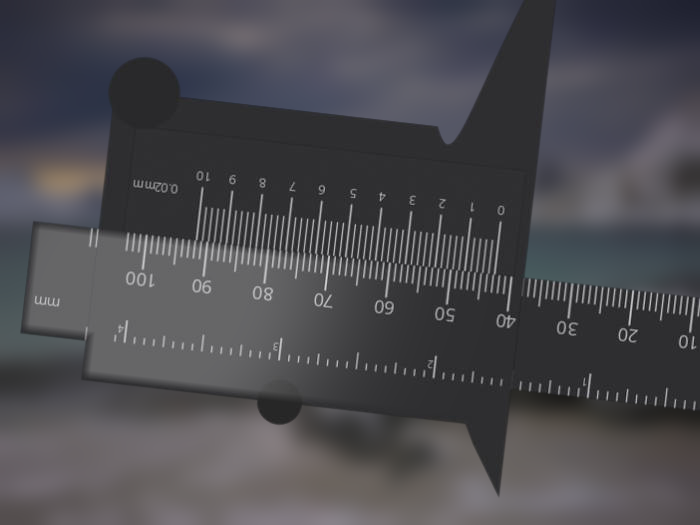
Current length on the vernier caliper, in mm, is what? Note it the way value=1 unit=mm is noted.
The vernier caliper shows value=42.8 unit=mm
